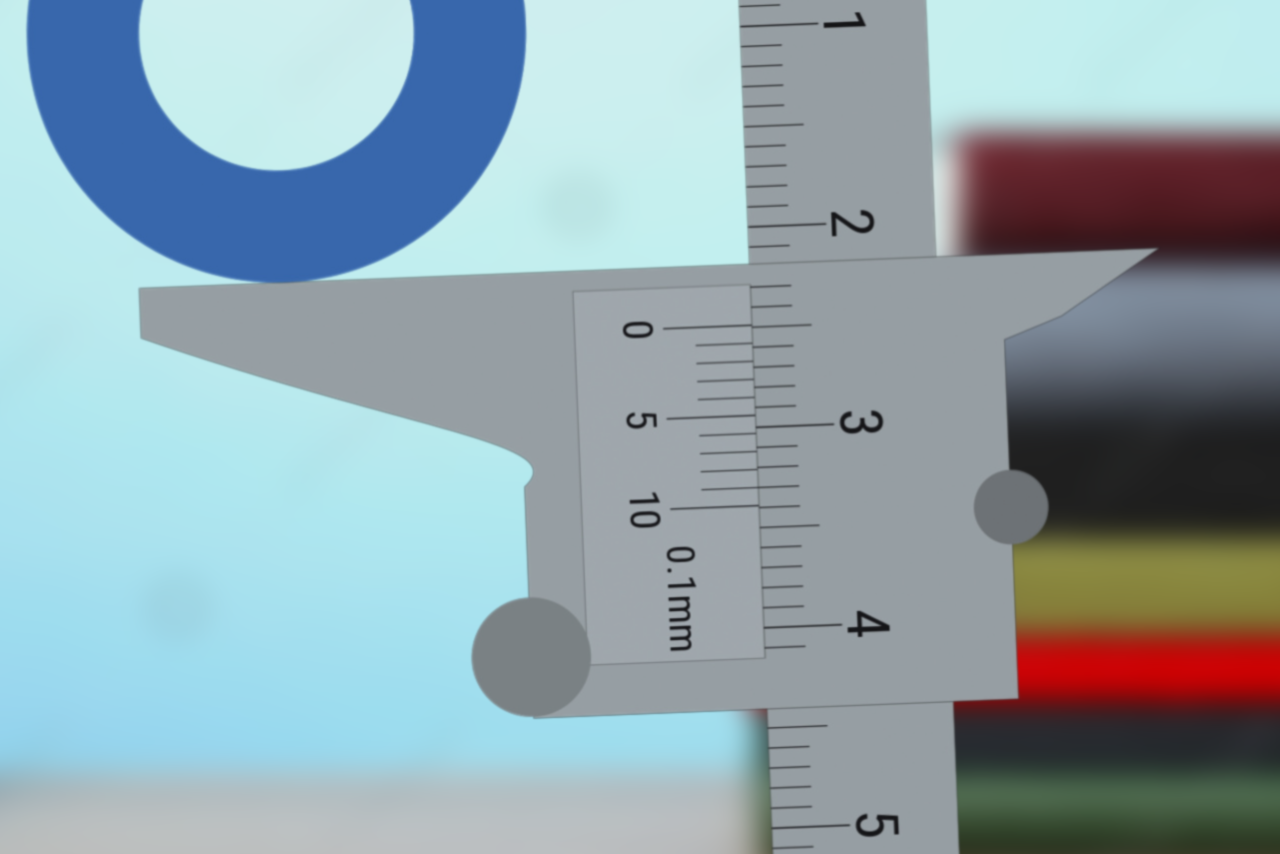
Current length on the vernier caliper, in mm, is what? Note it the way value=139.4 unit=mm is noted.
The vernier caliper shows value=24.9 unit=mm
